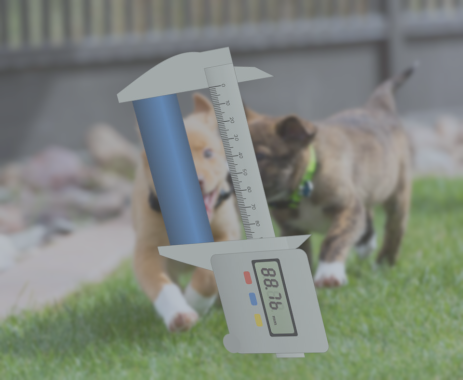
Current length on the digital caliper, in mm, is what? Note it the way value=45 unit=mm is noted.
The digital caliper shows value=88.76 unit=mm
